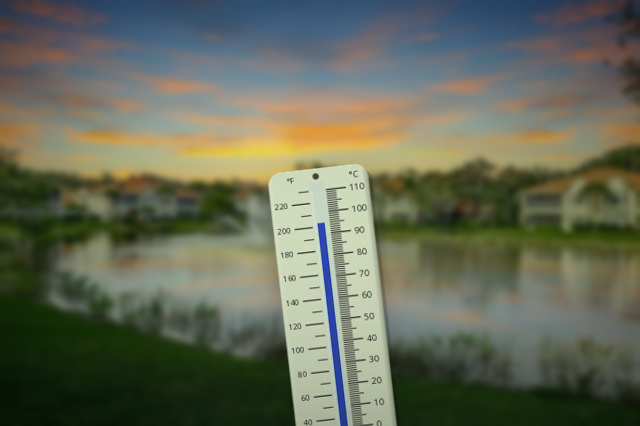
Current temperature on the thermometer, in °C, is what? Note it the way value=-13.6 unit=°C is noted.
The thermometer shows value=95 unit=°C
